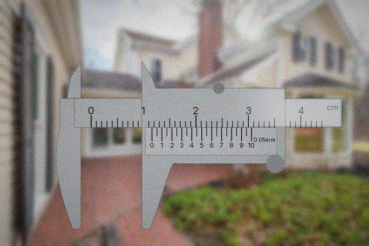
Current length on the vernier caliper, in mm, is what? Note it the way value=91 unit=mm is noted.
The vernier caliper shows value=11.6 unit=mm
